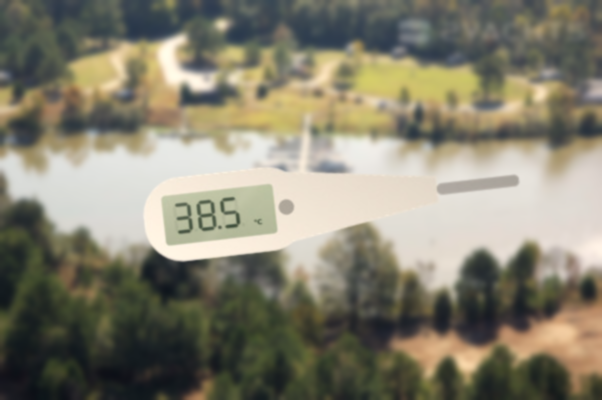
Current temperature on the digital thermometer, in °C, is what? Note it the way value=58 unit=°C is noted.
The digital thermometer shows value=38.5 unit=°C
